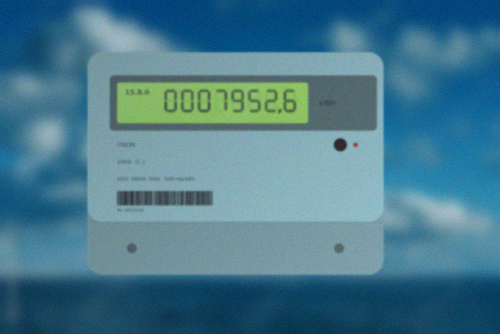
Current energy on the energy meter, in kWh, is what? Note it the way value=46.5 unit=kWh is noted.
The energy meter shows value=7952.6 unit=kWh
